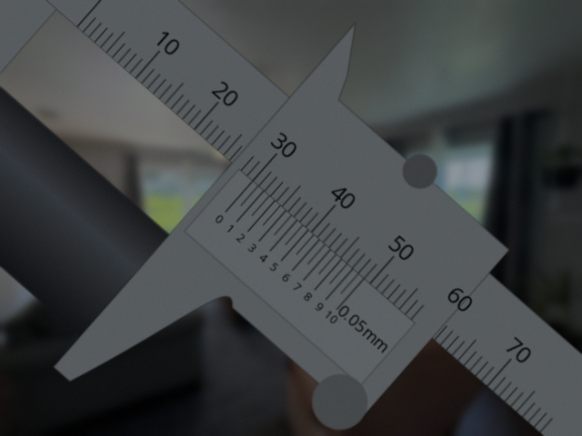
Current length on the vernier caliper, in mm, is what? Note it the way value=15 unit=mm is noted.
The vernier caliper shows value=30.0 unit=mm
